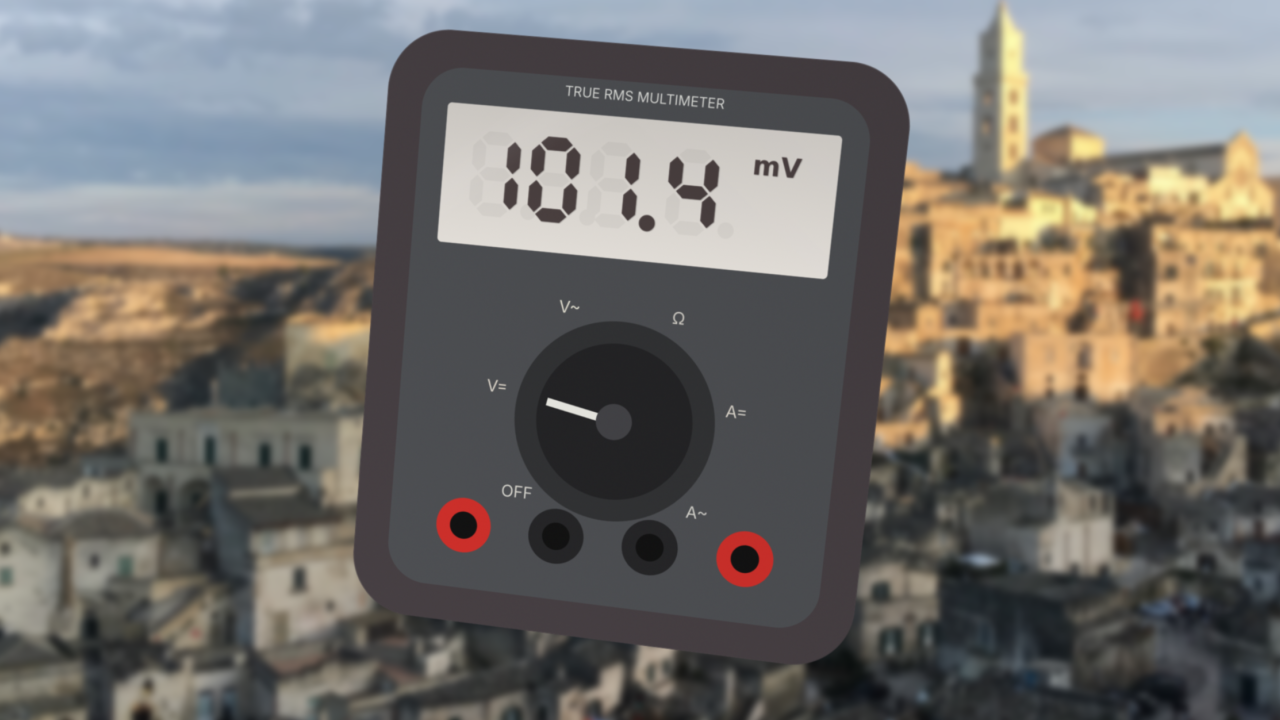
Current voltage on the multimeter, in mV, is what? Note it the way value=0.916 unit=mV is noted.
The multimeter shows value=101.4 unit=mV
